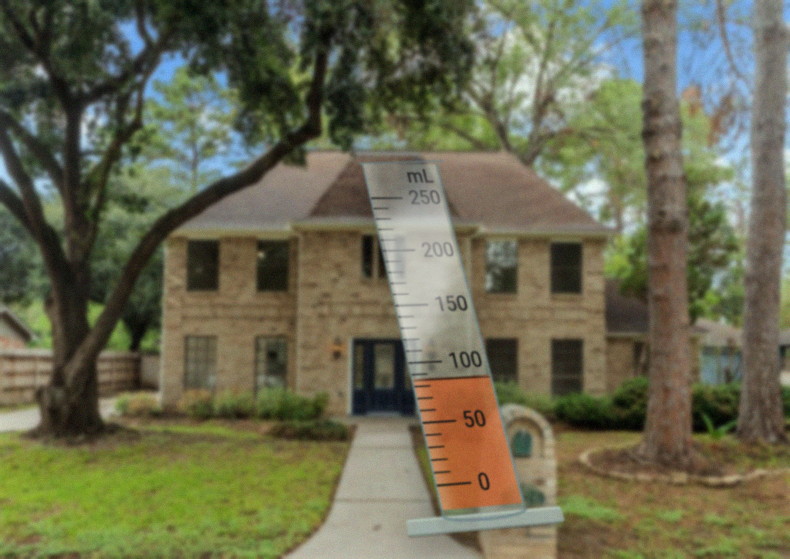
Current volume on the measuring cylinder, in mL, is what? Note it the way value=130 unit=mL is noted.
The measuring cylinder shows value=85 unit=mL
